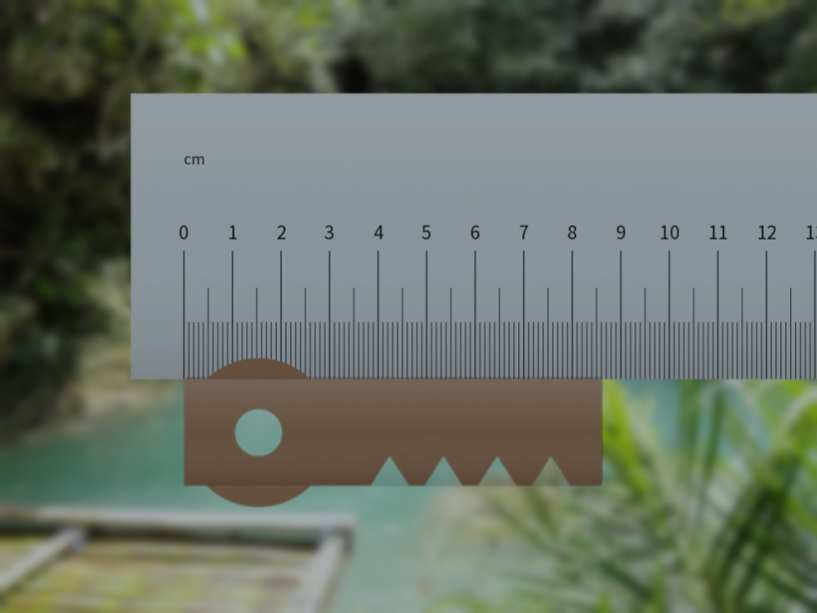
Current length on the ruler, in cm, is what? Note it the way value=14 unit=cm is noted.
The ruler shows value=8.6 unit=cm
